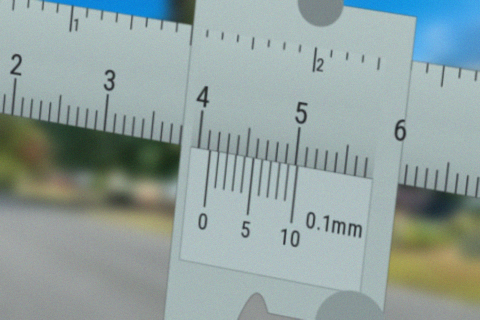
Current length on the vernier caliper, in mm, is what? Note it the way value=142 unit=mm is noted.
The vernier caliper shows value=41.2 unit=mm
